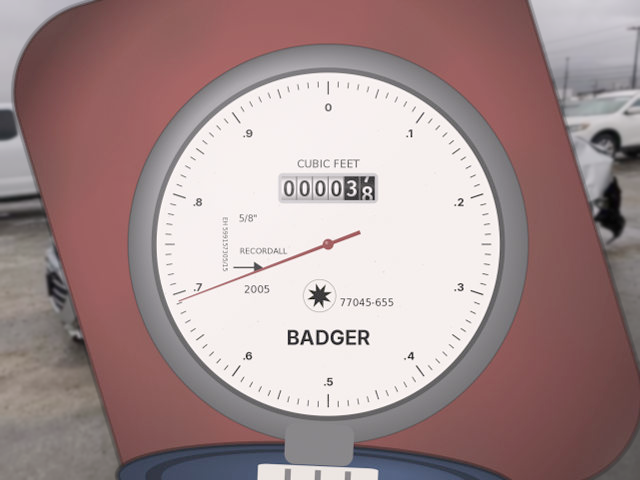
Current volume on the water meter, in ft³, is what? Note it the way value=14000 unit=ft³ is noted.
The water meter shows value=37.69 unit=ft³
